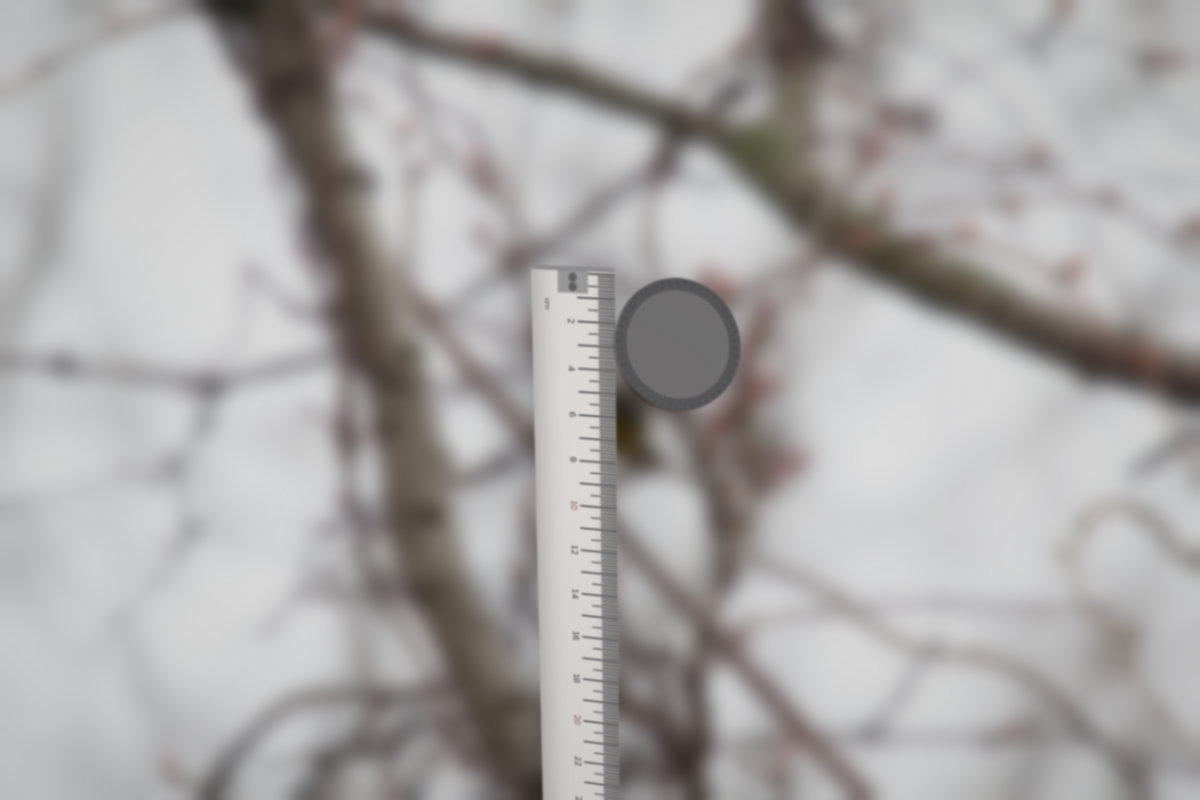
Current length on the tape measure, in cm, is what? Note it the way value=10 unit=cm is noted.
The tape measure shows value=5.5 unit=cm
